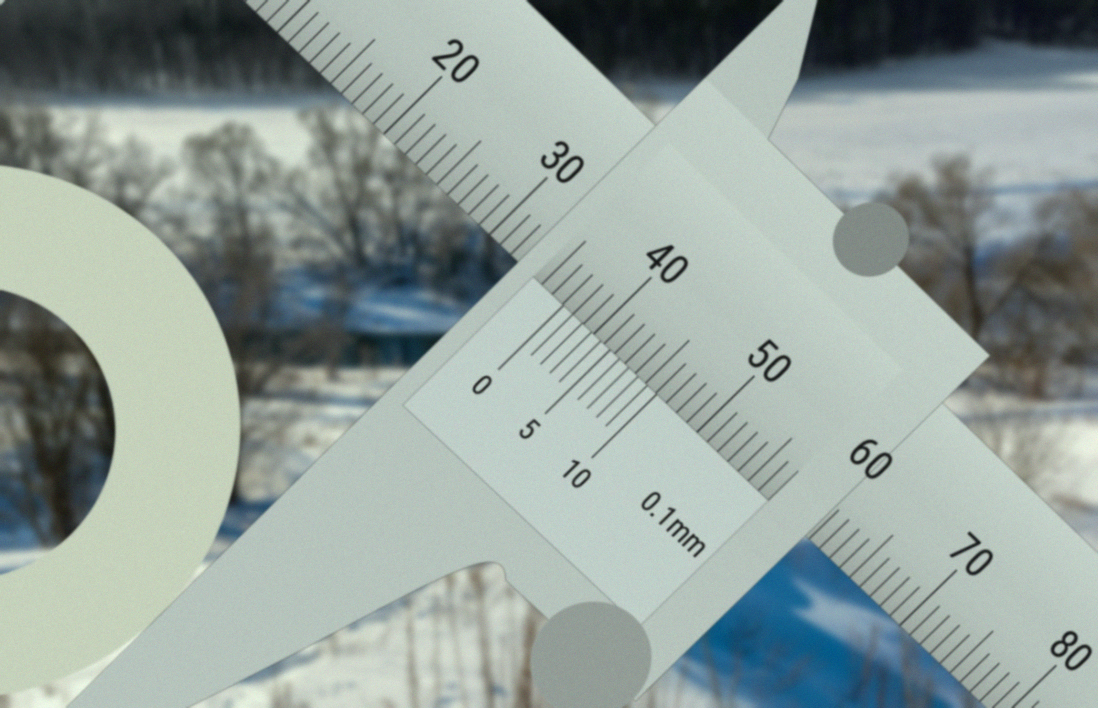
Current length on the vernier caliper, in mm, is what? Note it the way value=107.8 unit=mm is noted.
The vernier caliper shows value=37.1 unit=mm
